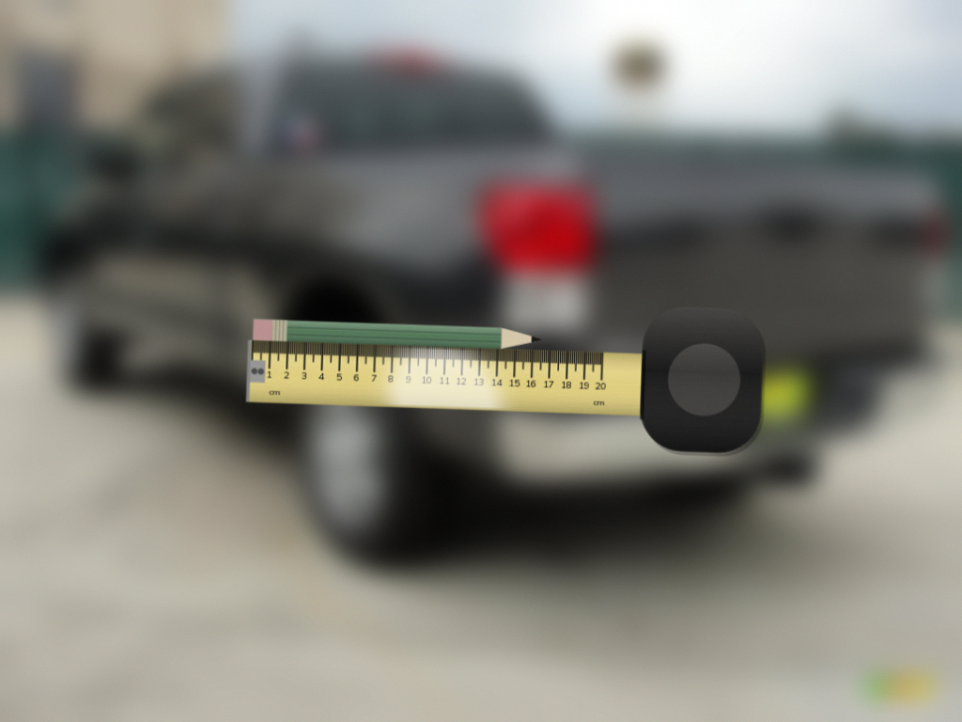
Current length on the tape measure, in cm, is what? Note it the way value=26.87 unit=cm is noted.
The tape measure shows value=16.5 unit=cm
